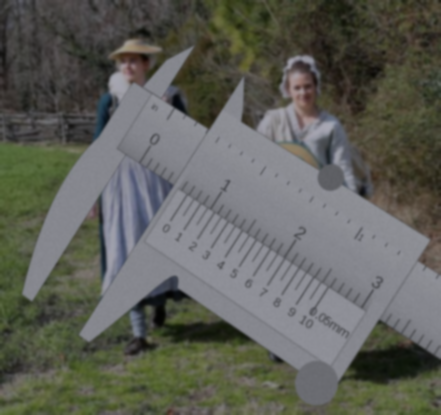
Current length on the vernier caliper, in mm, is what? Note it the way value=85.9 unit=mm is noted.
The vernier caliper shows value=6.8 unit=mm
